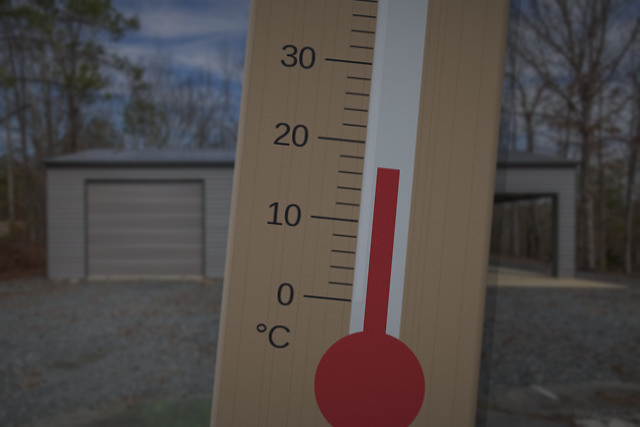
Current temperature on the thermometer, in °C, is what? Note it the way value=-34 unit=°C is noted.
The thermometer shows value=17 unit=°C
